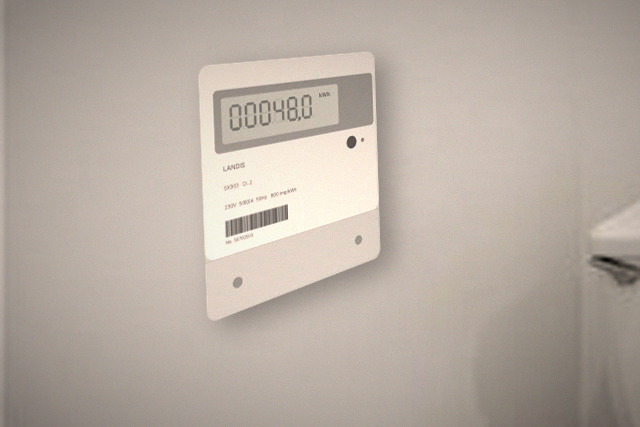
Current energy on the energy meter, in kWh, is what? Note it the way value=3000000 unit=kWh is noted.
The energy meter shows value=48.0 unit=kWh
